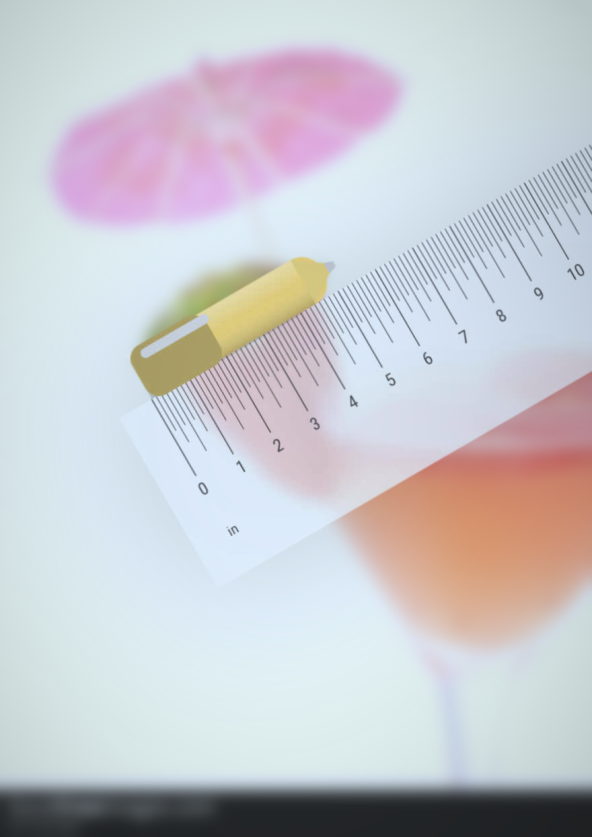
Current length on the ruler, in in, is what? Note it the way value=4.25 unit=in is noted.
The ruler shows value=5.25 unit=in
